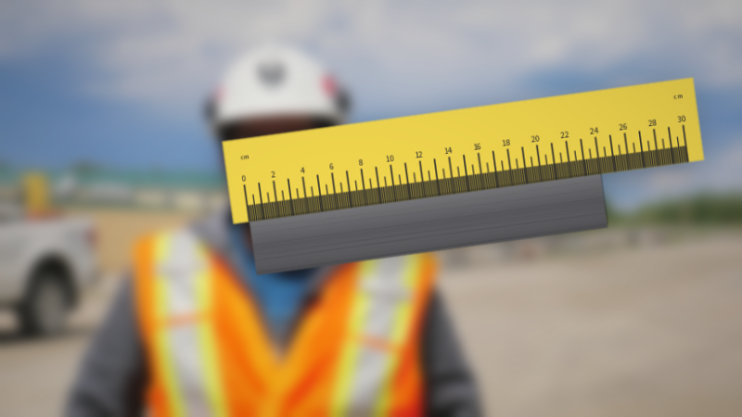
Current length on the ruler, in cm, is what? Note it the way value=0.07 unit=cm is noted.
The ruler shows value=24 unit=cm
